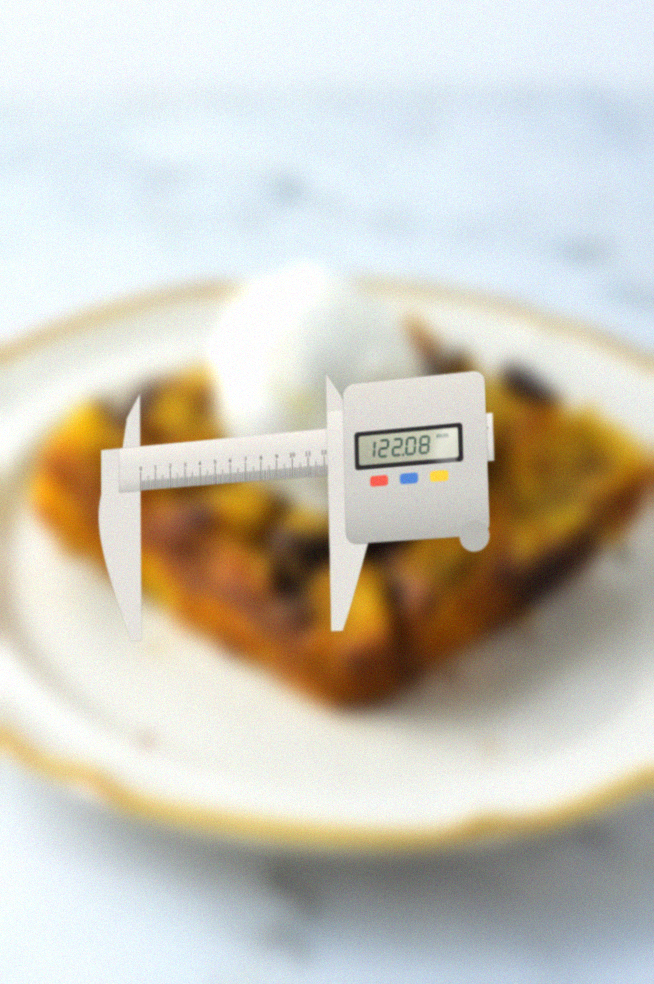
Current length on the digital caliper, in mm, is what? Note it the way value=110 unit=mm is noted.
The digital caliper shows value=122.08 unit=mm
